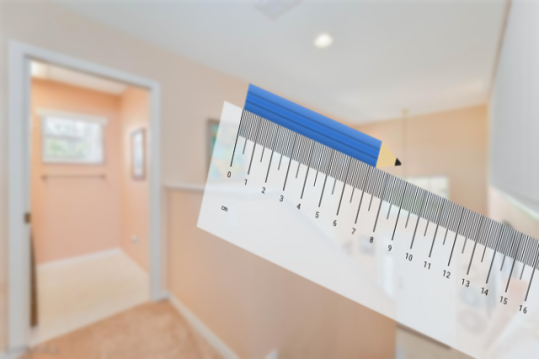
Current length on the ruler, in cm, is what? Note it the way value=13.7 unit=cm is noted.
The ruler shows value=8.5 unit=cm
